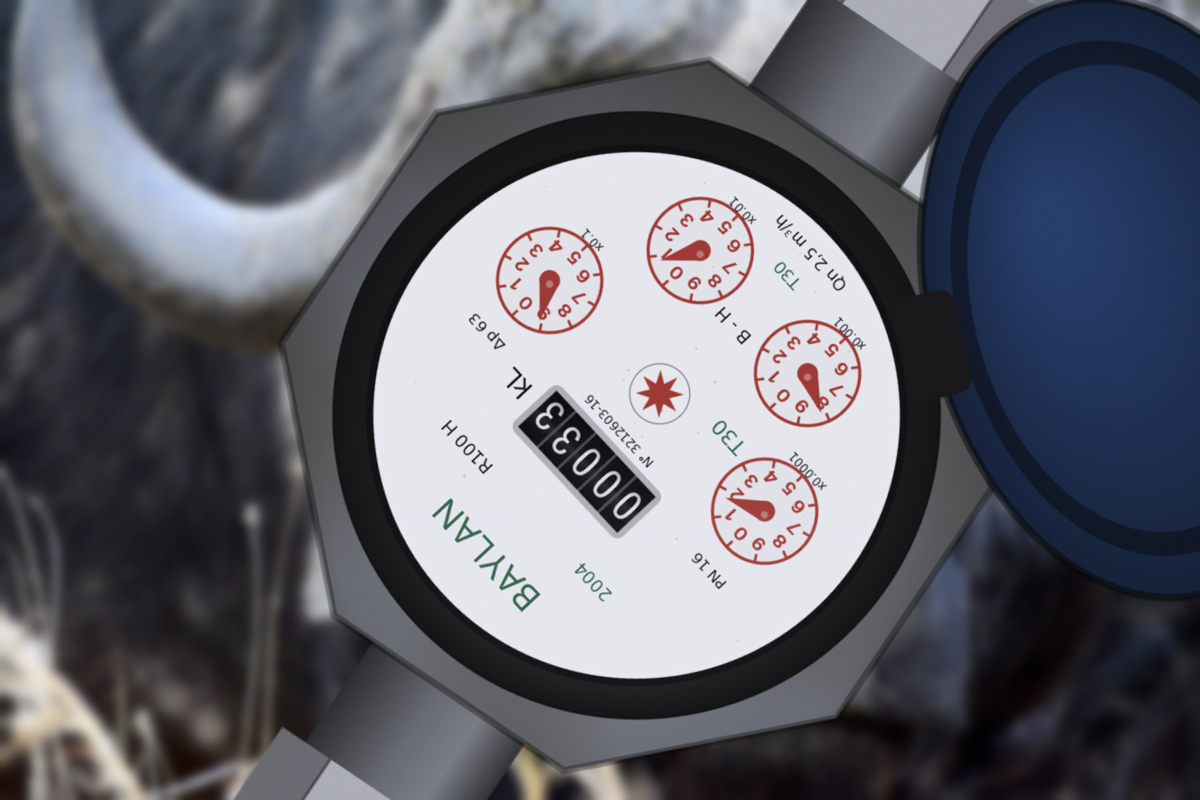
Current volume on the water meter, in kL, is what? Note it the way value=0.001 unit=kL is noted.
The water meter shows value=32.9081 unit=kL
